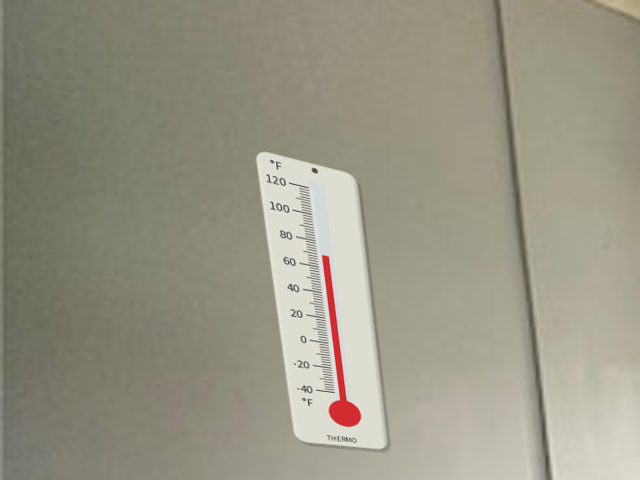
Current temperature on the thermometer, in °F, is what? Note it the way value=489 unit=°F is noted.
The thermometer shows value=70 unit=°F
